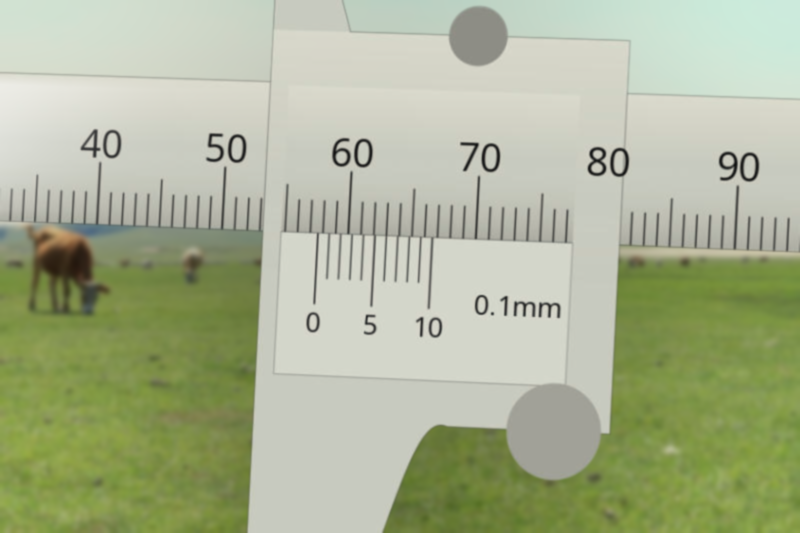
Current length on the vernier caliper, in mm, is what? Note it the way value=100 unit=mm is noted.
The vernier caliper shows value=57.6 unit=mm
